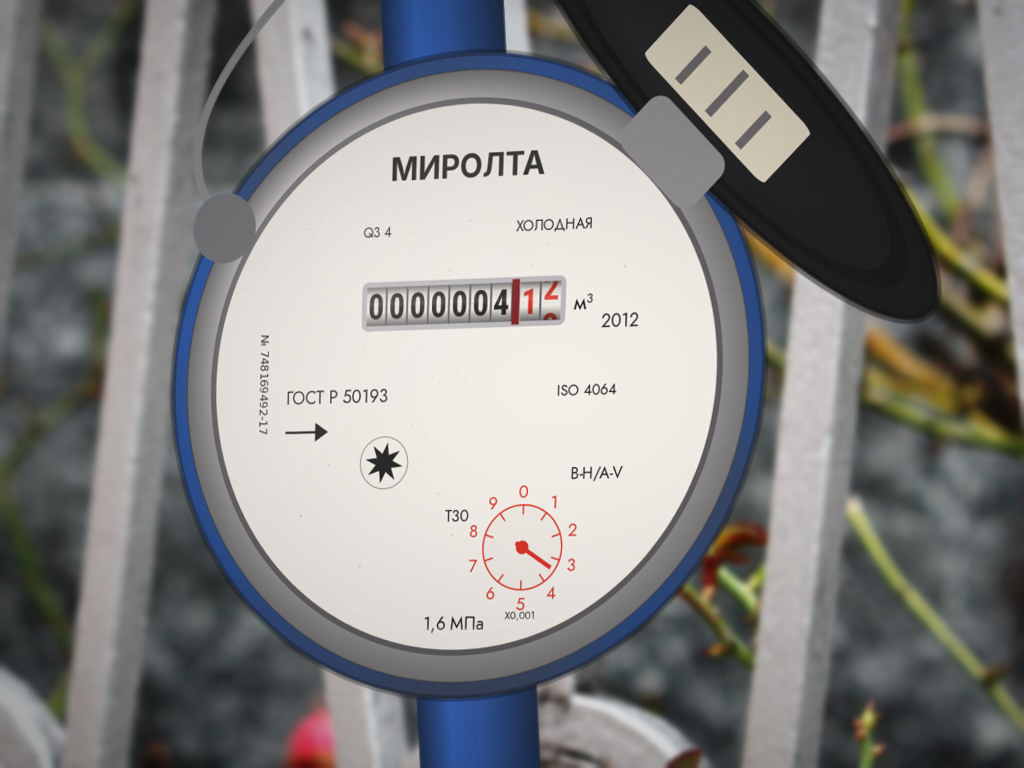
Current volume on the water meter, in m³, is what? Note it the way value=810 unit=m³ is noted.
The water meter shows value=4.123 unit=m³
